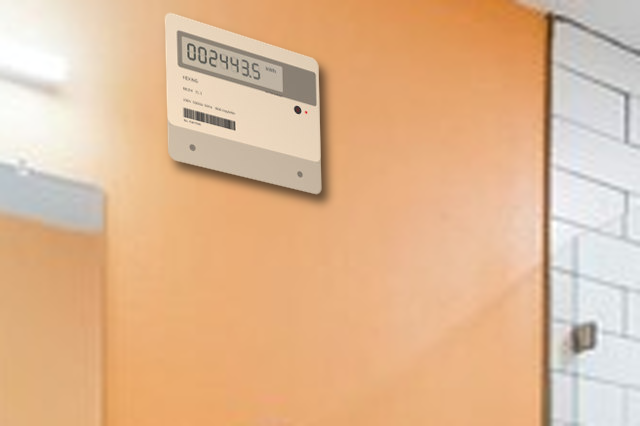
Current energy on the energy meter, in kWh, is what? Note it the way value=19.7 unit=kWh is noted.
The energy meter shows value=2443.5 unit=kWh
